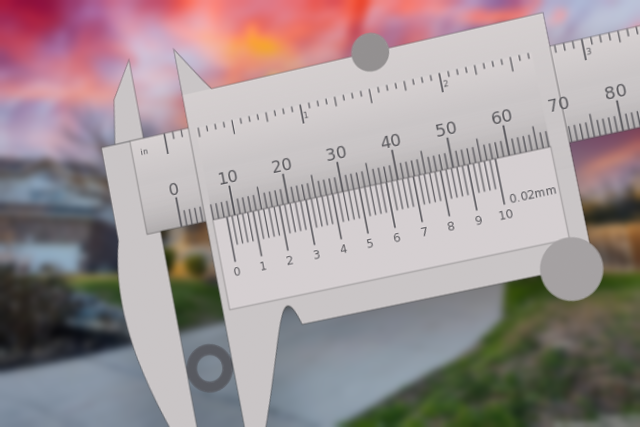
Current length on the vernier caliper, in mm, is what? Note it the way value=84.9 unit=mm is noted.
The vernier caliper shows value=8.5 unit=mm
